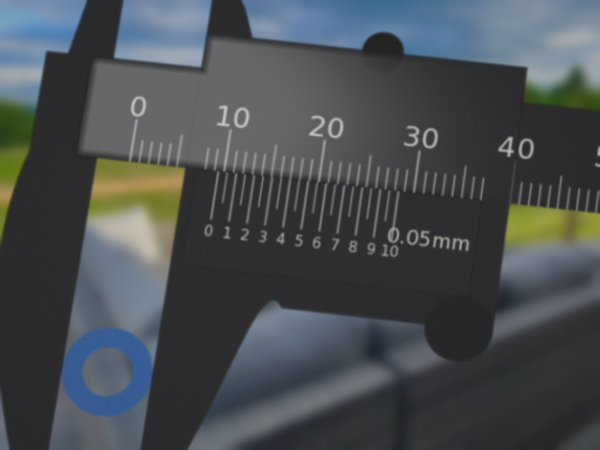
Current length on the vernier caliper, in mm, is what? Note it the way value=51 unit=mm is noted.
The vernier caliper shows value=9.4 unit=mm
